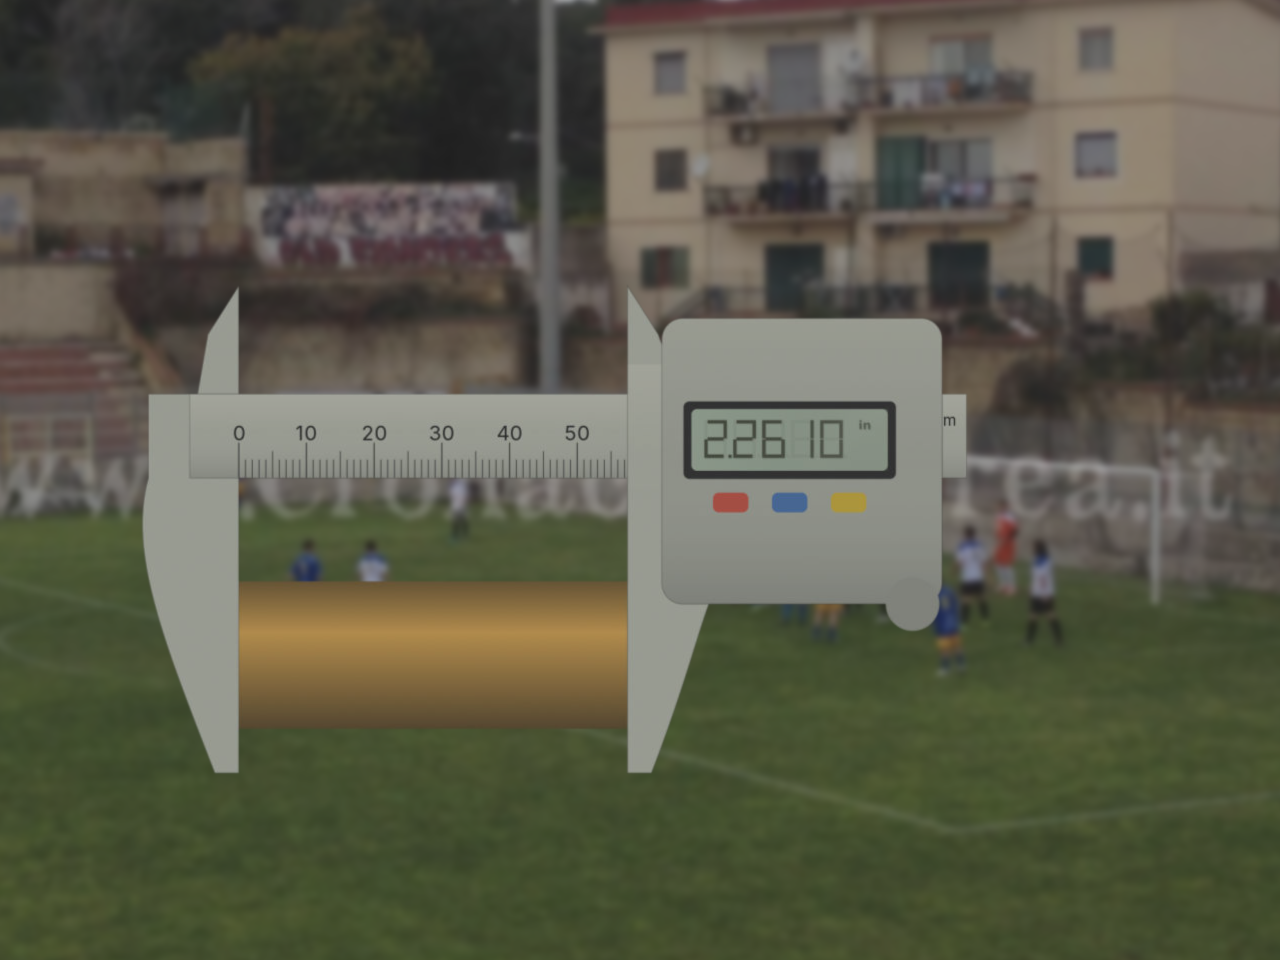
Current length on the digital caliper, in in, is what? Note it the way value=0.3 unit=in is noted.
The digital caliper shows value=2.2610 unit=in
